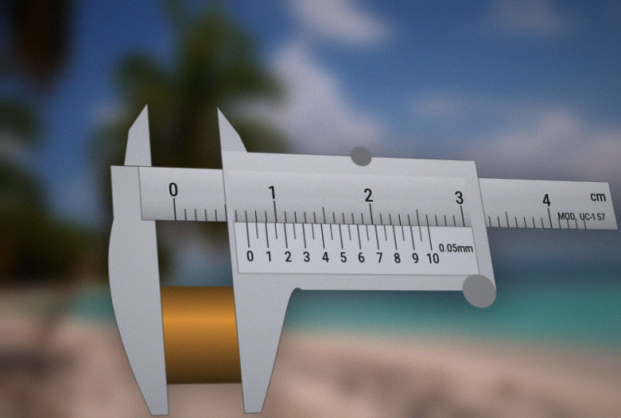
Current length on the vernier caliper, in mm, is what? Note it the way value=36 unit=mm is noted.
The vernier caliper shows value=7.0 unit=mm
